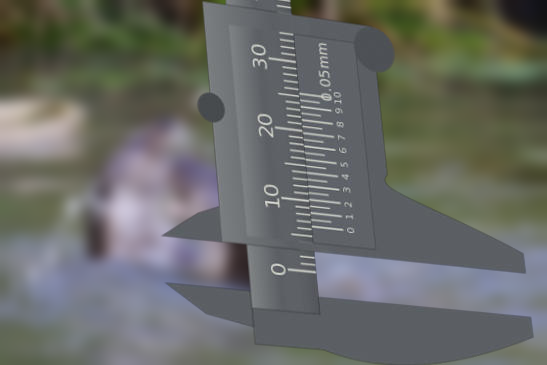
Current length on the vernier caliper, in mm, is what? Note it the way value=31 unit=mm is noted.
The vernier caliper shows value=6.4 unit=mm
